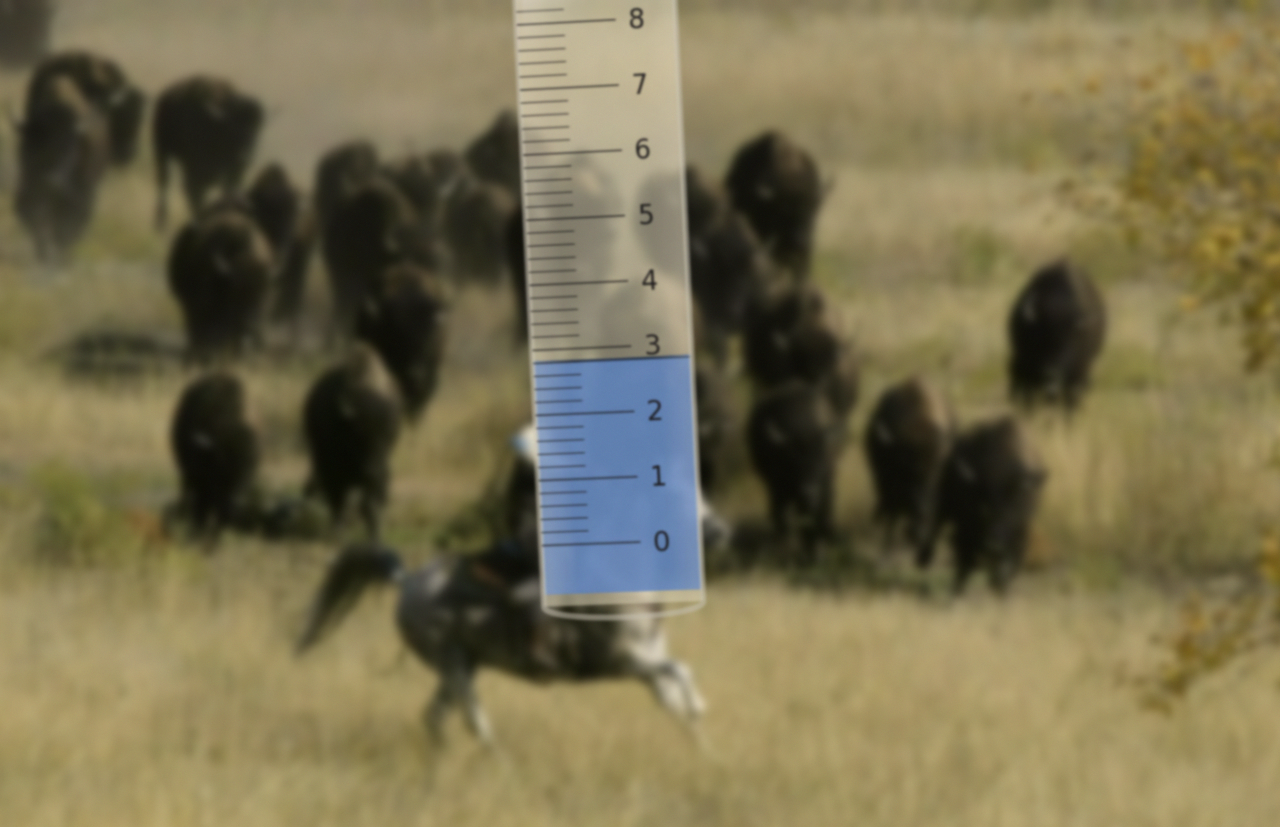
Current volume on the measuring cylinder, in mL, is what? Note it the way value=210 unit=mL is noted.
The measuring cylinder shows value=2.8 unit=mL
